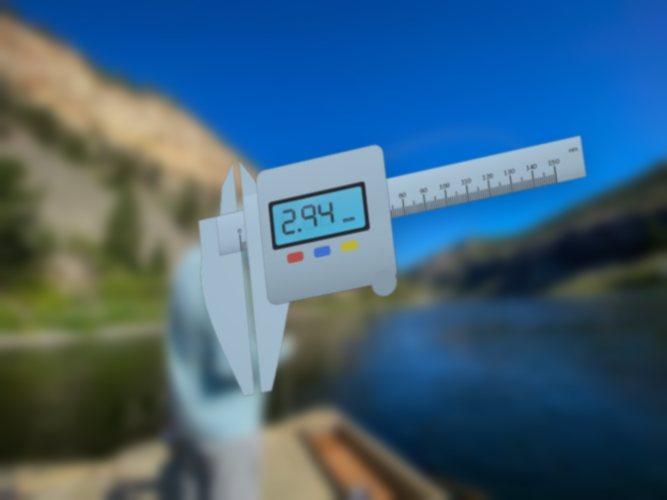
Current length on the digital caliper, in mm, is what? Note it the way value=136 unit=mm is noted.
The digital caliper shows value=2.94 unit=mm
